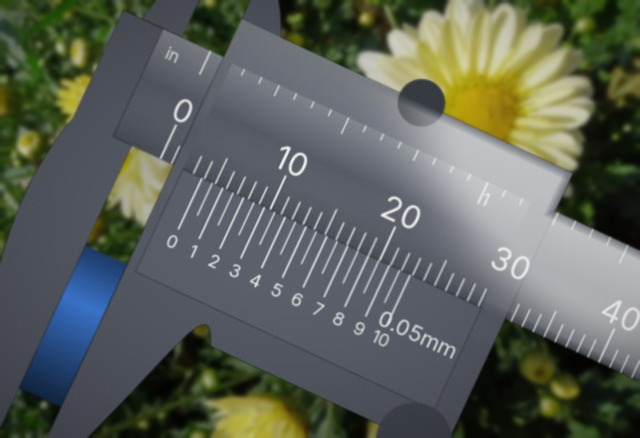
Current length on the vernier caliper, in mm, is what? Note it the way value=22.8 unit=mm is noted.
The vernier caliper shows value=3.8 unit=mm
